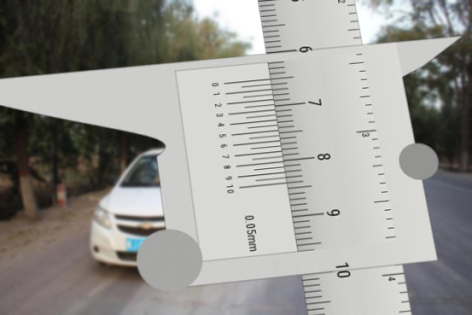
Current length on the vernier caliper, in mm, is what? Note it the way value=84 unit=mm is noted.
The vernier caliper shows value=65.0 unit=mm
